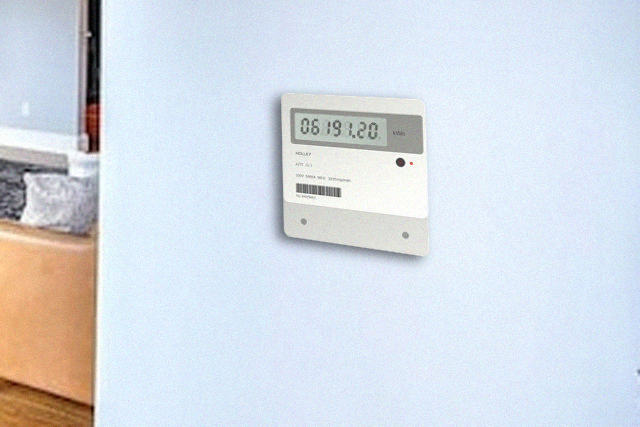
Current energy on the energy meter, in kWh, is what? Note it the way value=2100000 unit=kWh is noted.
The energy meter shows value=6191.20 unit=kWh
